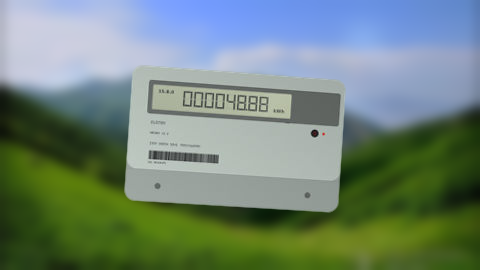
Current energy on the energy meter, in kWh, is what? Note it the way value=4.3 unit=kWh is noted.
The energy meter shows value=48.88 unit=kWh
